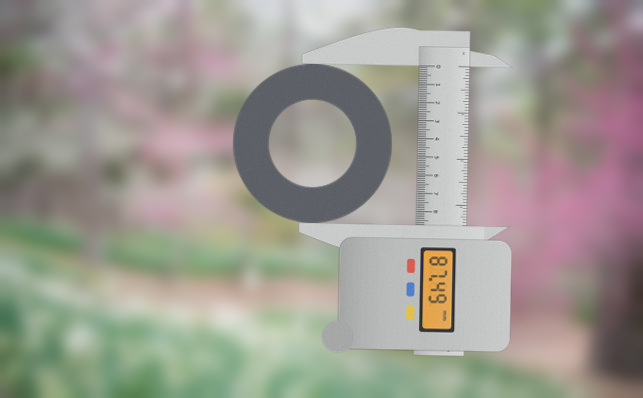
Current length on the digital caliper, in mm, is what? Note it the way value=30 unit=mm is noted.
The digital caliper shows value=87.49 unit=mm
